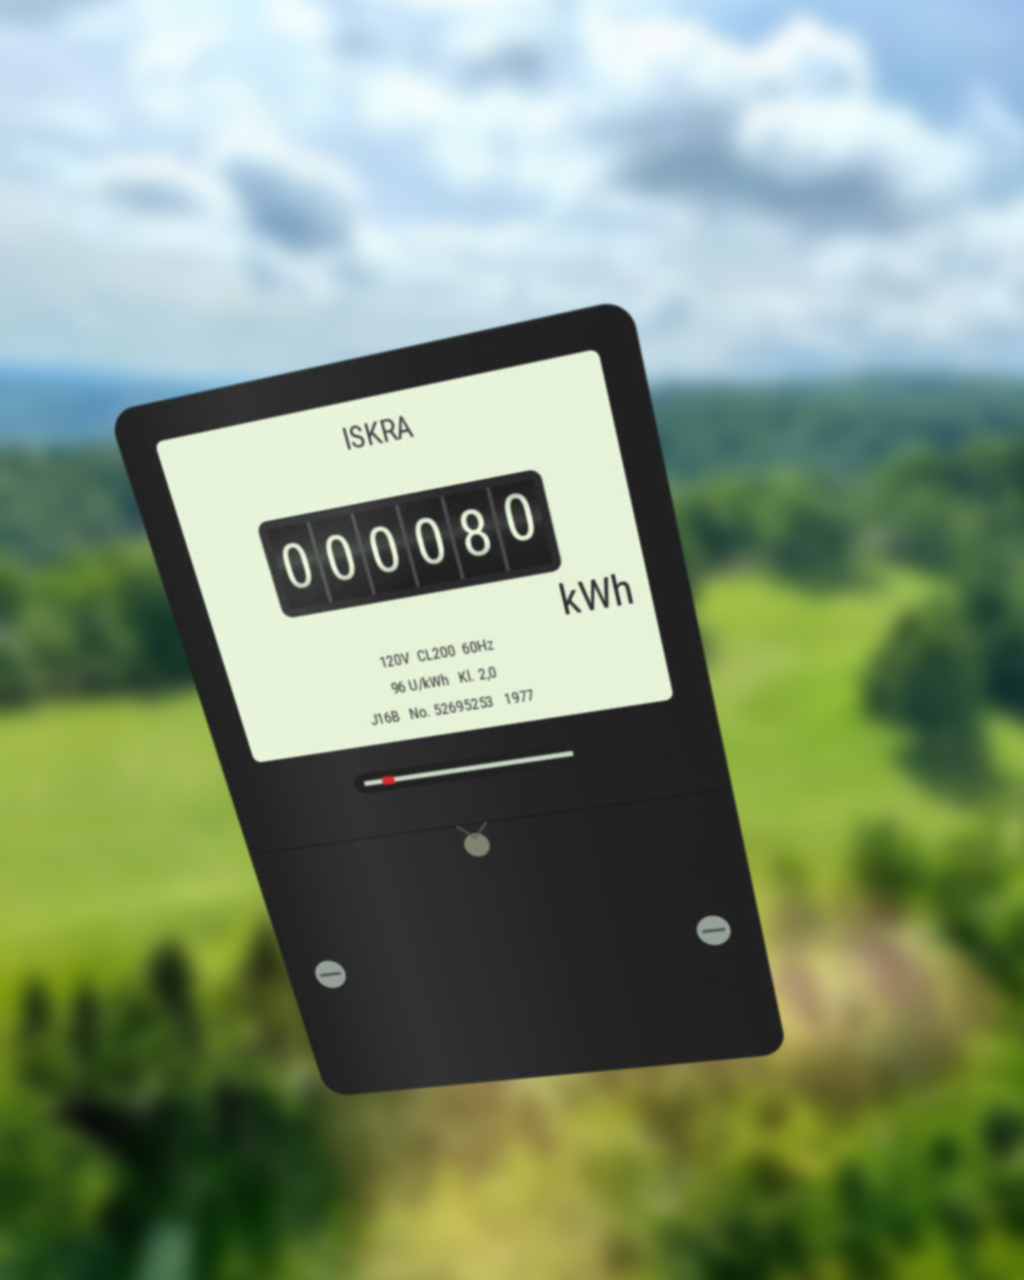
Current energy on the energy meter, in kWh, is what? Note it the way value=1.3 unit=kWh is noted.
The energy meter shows value=80 unit=kWh
